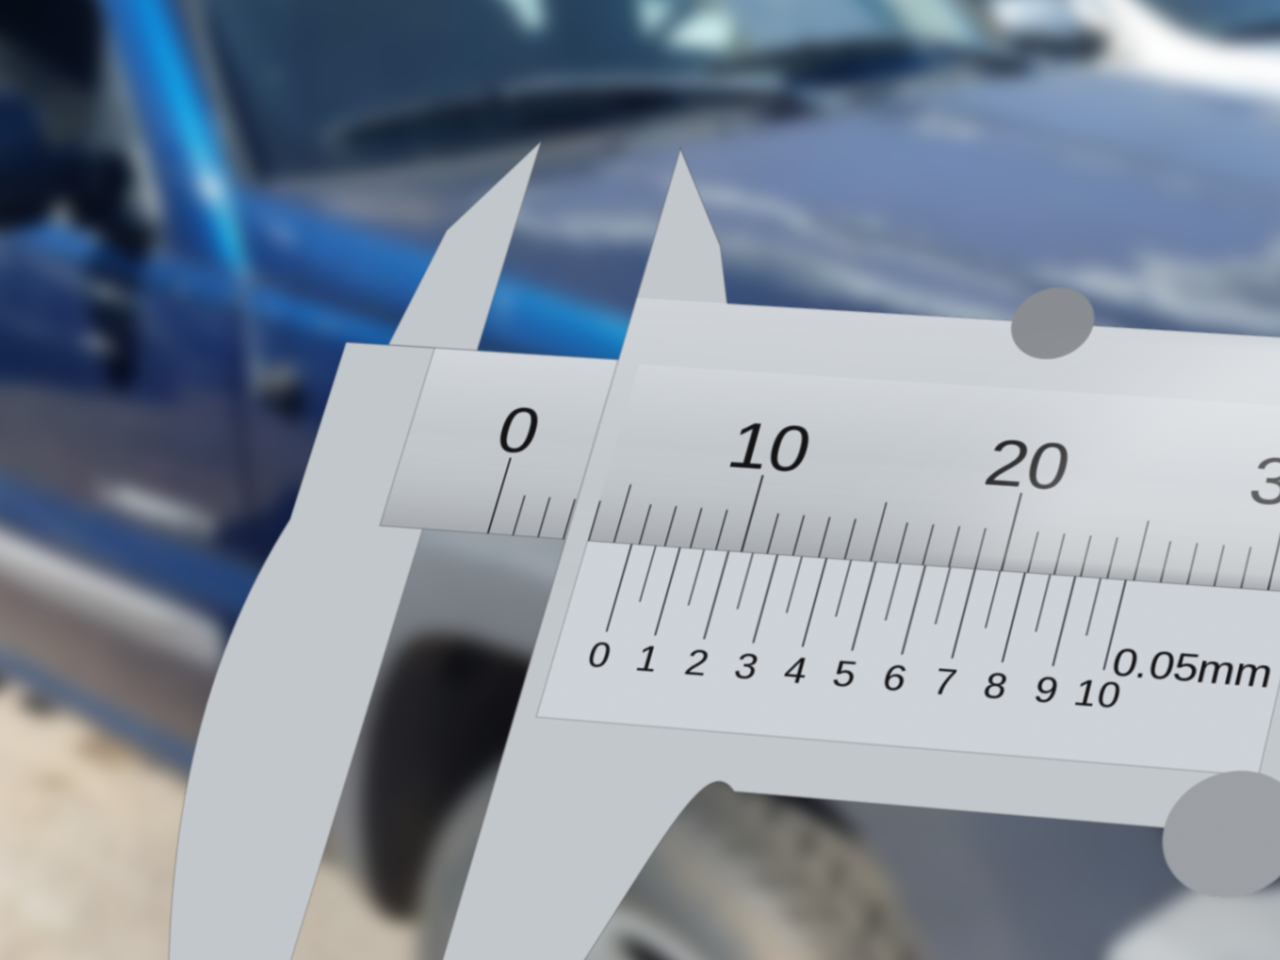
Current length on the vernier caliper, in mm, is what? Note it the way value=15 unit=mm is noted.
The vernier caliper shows value=5.7 unit=mm
